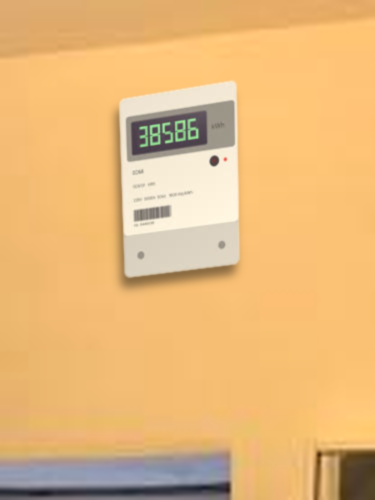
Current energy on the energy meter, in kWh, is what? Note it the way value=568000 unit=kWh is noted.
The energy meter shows value=38586 unit=kWh
